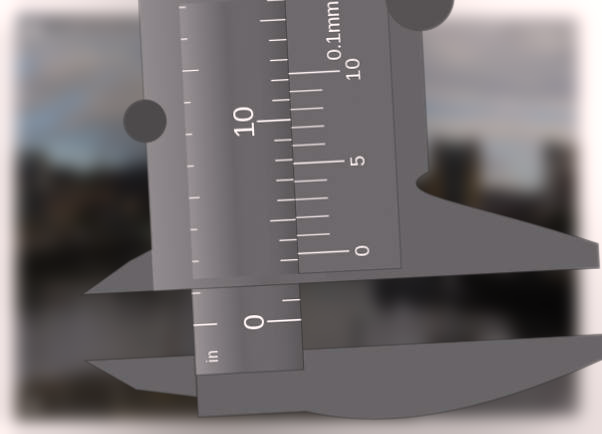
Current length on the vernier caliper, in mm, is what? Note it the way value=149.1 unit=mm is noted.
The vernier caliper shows value=3.3 unit=mm
